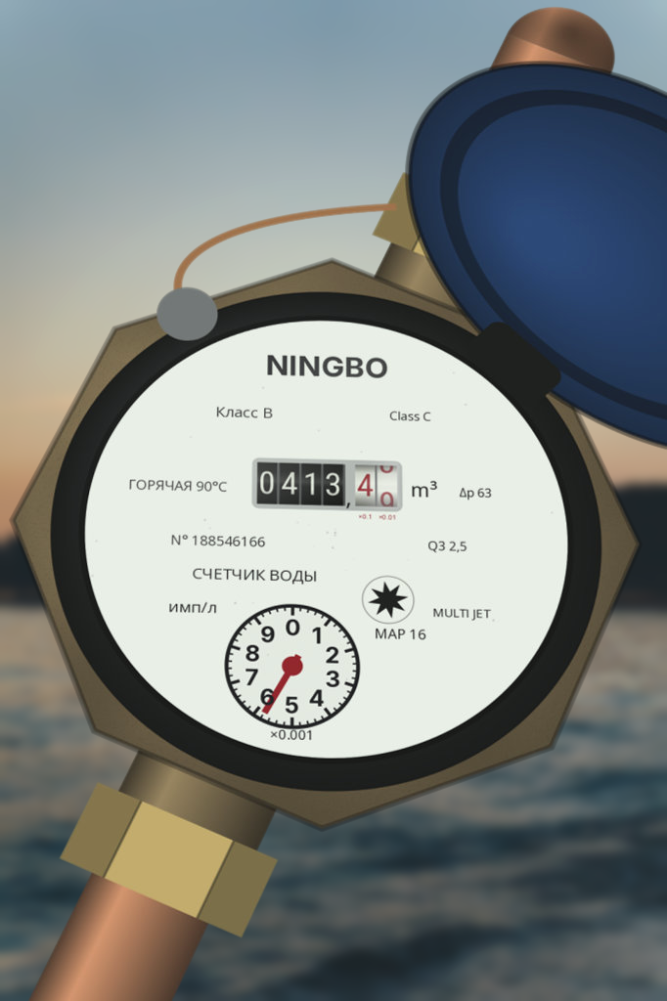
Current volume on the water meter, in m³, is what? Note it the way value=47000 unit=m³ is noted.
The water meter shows value=413.485 unit=m³
